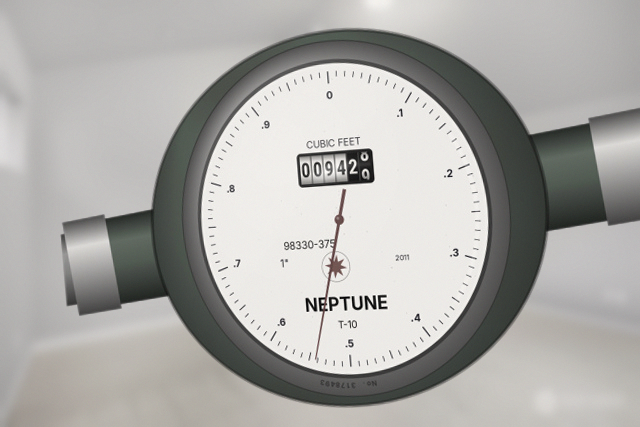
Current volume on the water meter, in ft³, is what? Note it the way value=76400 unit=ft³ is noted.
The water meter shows value=9428.54 unit=ft³
